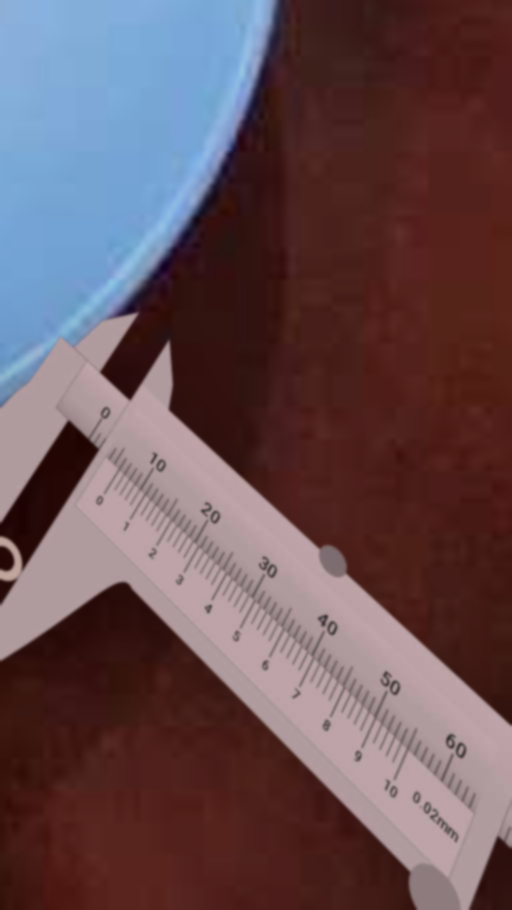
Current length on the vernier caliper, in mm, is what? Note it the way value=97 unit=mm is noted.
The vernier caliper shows value=6.0 unit=mm
